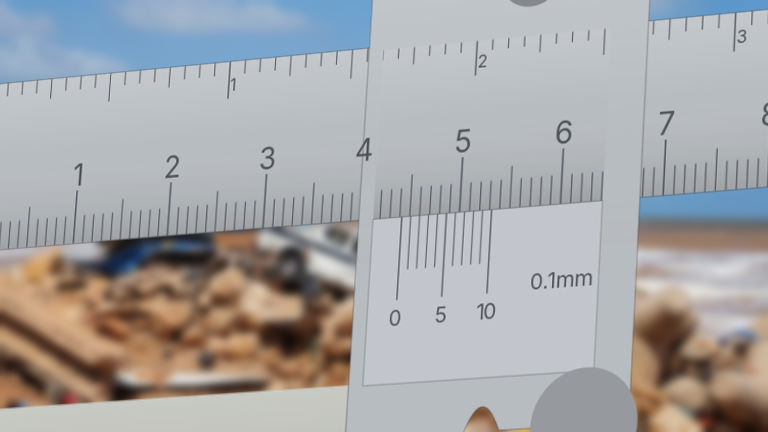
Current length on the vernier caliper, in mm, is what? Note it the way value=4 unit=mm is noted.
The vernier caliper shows value=44.2 unit=mm
